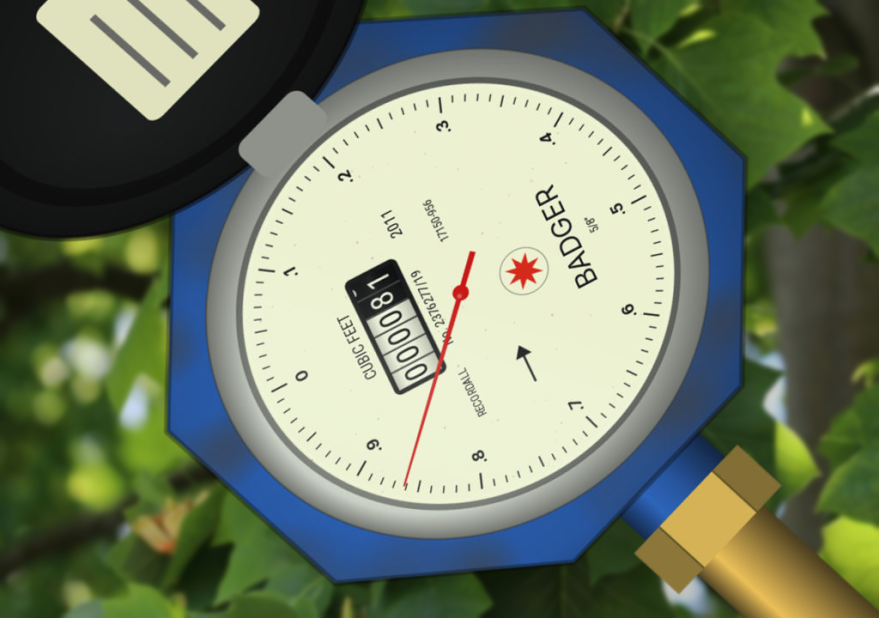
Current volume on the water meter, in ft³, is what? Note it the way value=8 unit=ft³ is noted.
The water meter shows value=80.86 unit=ft³
